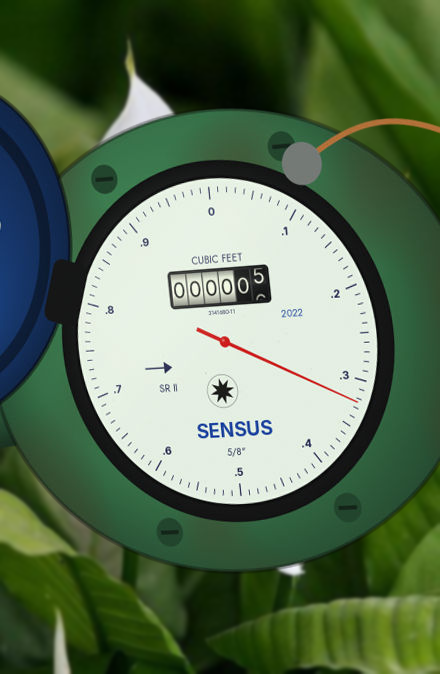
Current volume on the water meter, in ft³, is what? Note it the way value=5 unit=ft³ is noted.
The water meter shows value=5.32 unit=ft³
